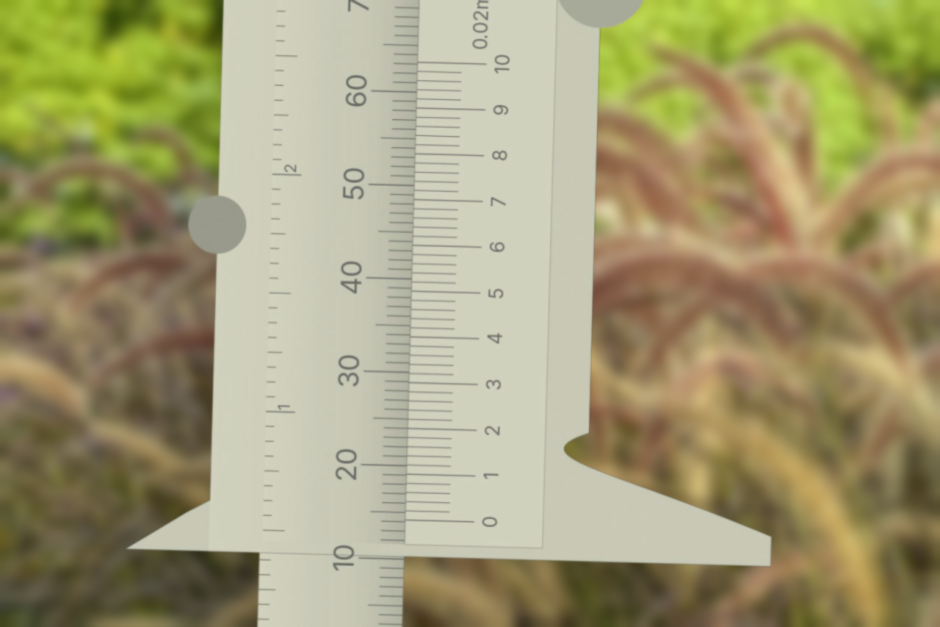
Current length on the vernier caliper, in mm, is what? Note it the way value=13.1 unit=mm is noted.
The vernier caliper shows value=14.2 unit=mm
